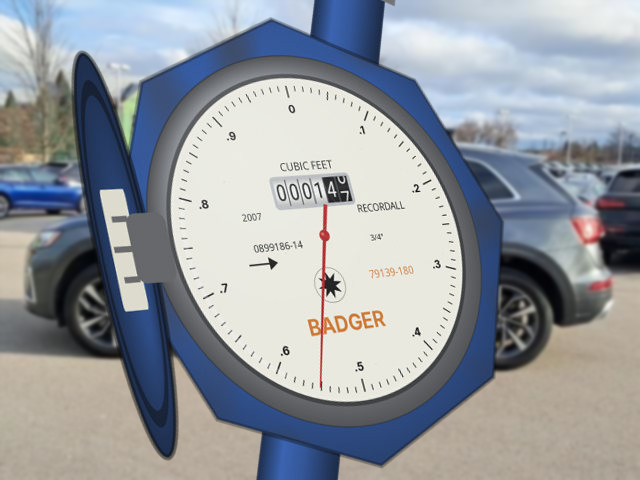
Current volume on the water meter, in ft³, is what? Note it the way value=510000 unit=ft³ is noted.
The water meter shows value=146.55 unit=ft³
